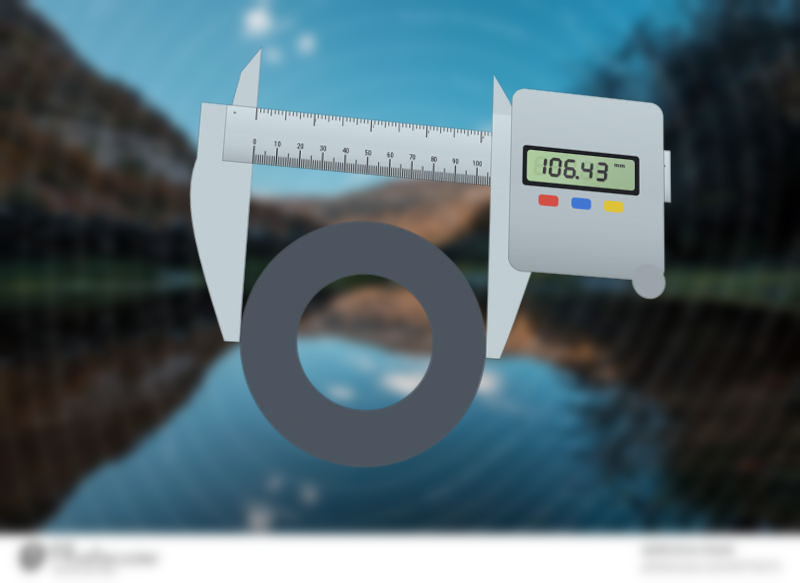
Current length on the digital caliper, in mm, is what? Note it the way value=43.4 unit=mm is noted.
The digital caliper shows value=106.43 unit=mm
